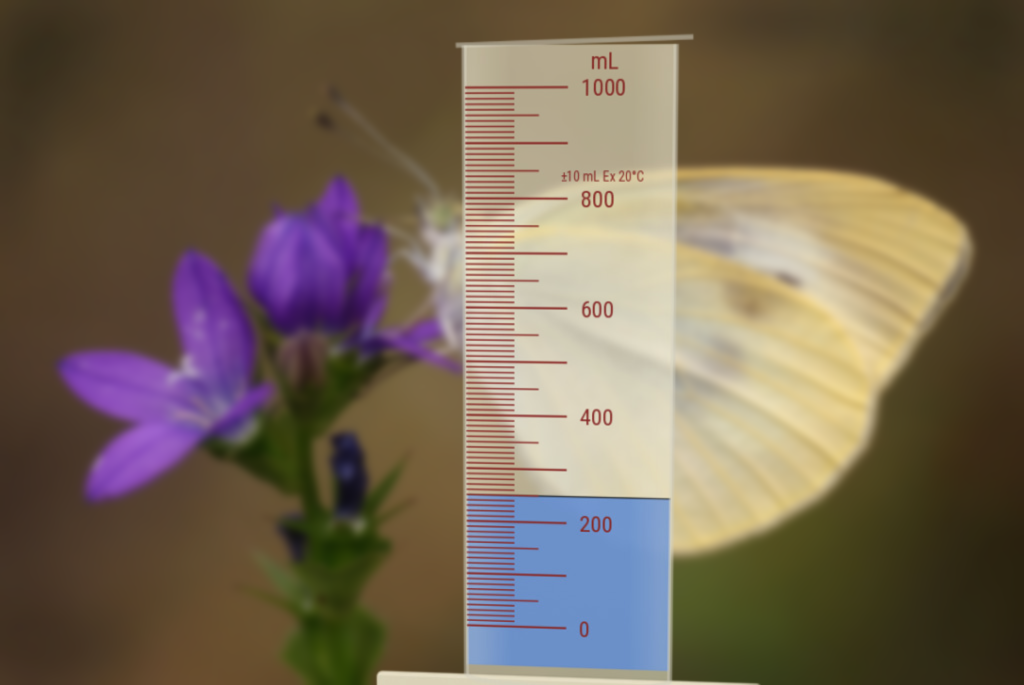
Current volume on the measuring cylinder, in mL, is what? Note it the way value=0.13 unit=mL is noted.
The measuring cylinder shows value=250 unit=mL
